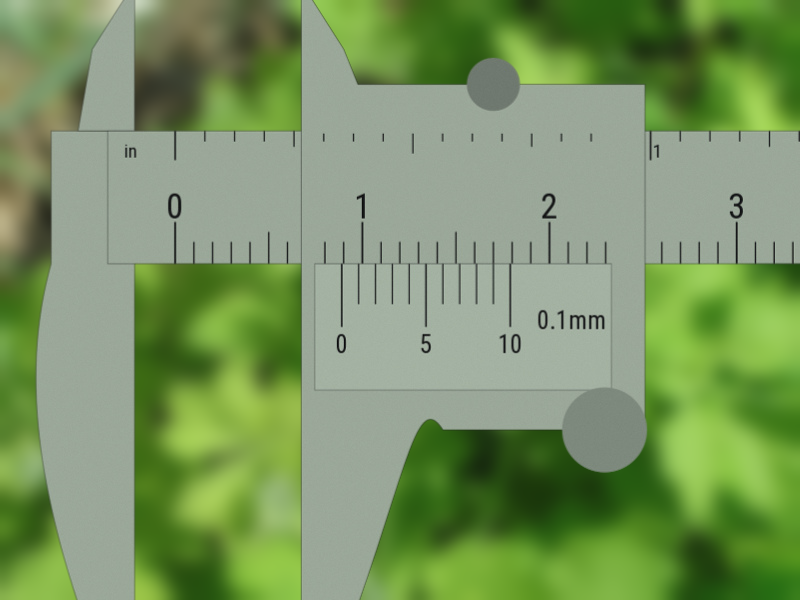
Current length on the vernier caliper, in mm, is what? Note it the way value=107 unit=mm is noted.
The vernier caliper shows value=8.9 unit=mm
